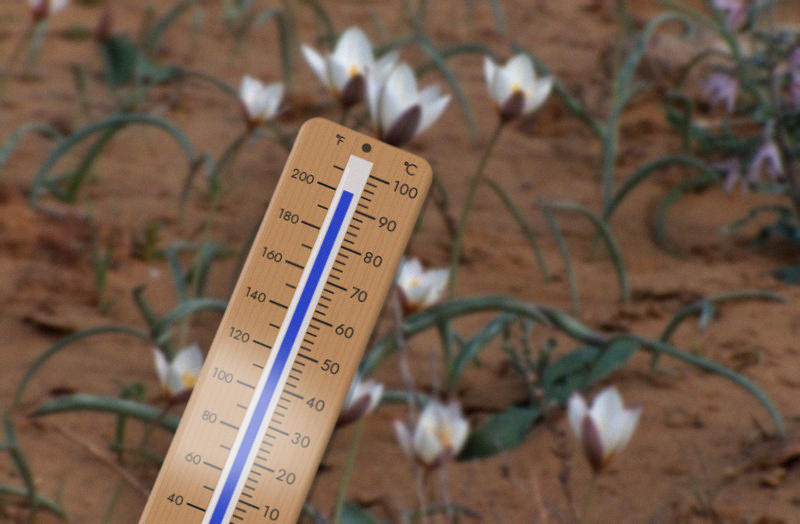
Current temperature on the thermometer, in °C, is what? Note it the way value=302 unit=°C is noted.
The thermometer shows value=94 unit=°C
